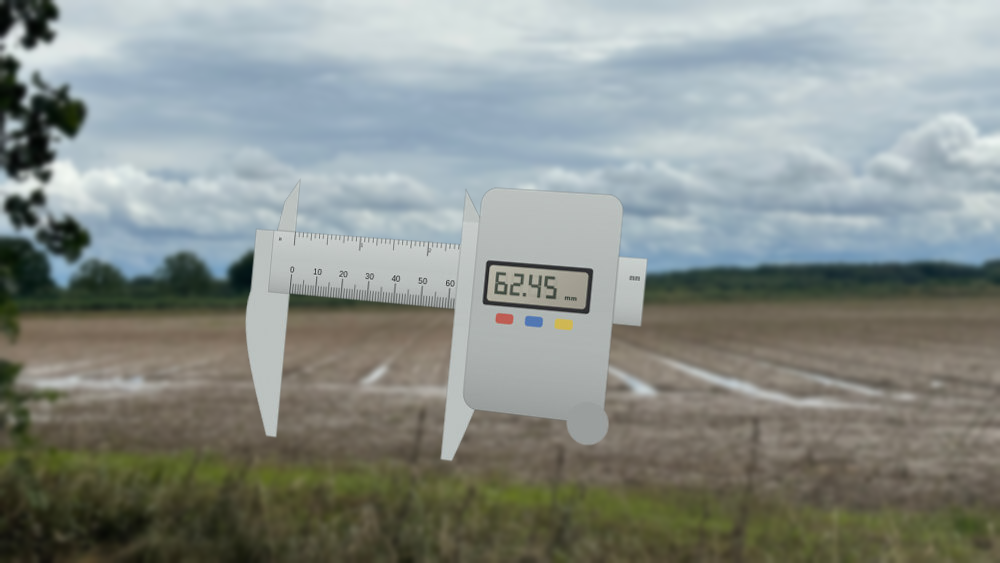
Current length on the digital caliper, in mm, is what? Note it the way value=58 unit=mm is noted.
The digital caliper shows value=62.45 unit=mm
